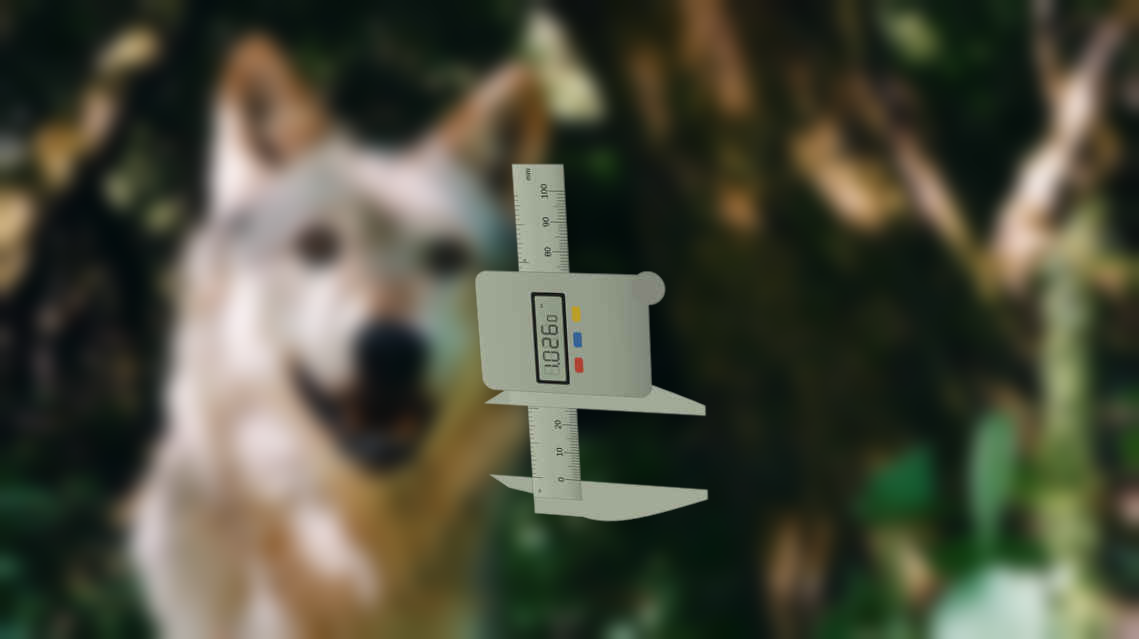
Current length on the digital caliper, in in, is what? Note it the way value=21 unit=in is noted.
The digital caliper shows value=1.0260 unit=in
